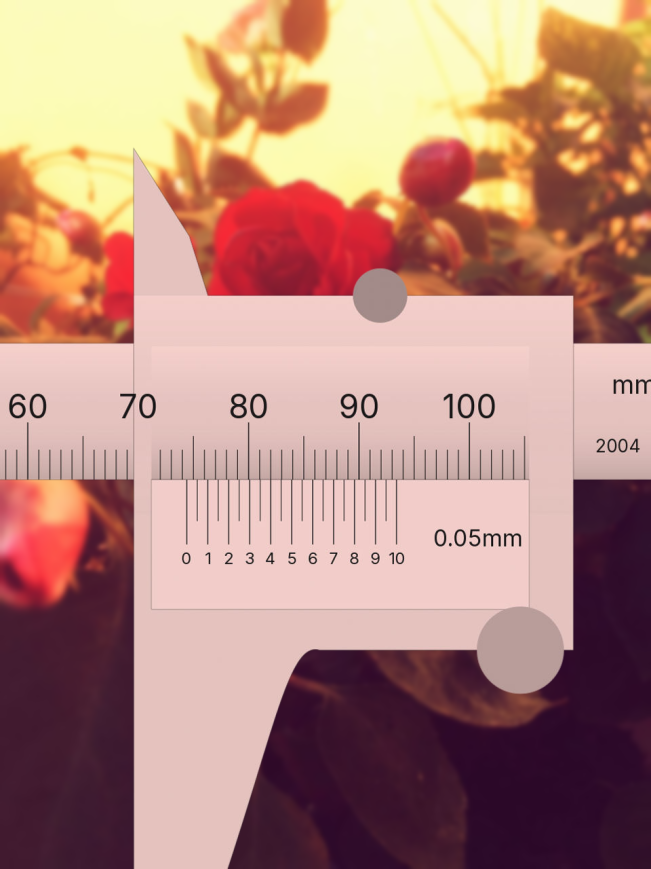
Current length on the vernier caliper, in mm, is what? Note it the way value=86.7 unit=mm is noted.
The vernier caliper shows value=74.4 unit=mm
